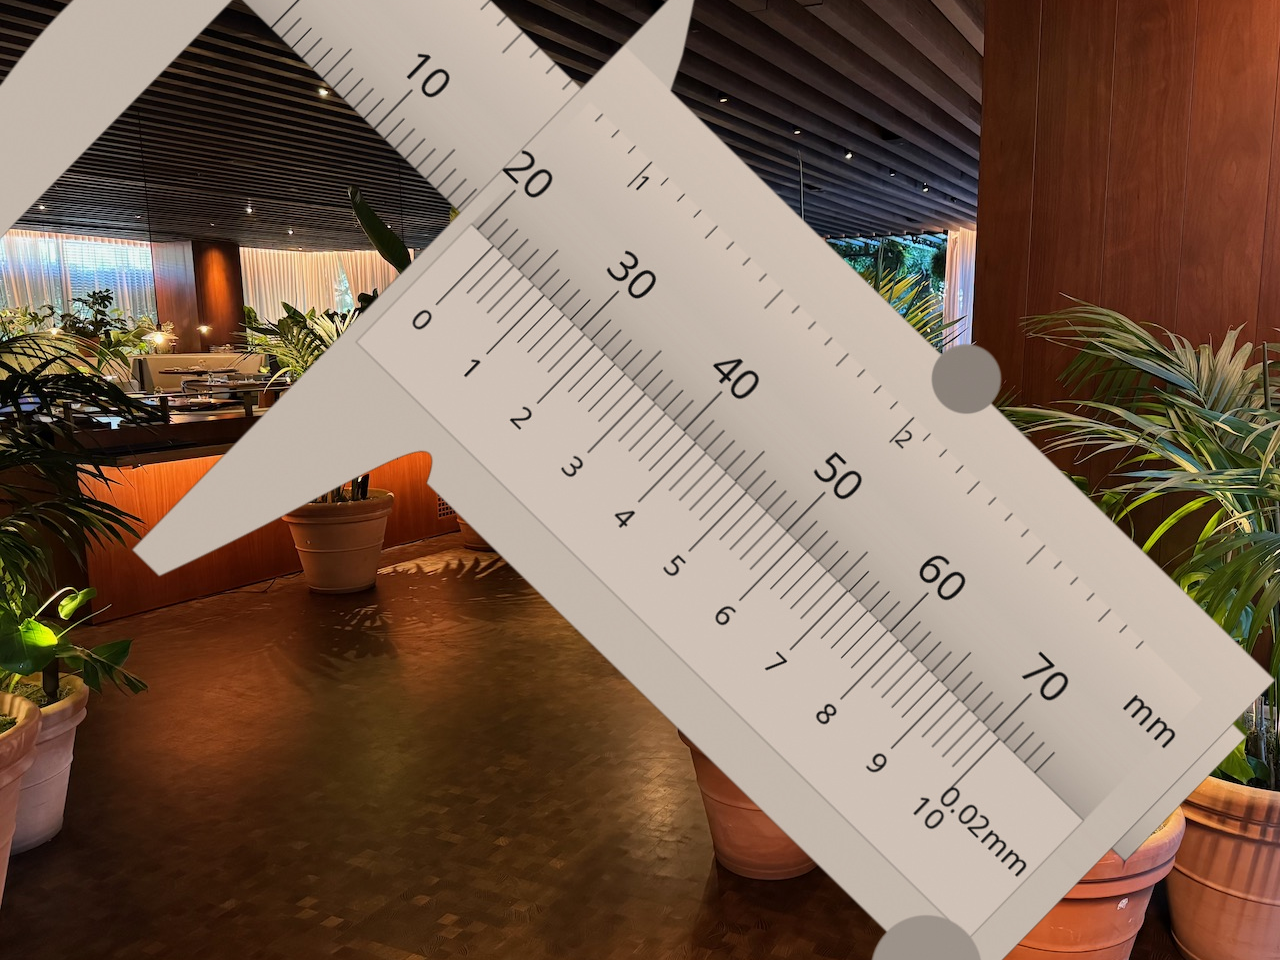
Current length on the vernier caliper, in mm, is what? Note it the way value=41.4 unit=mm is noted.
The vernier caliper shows value=21.6 unit=mm
